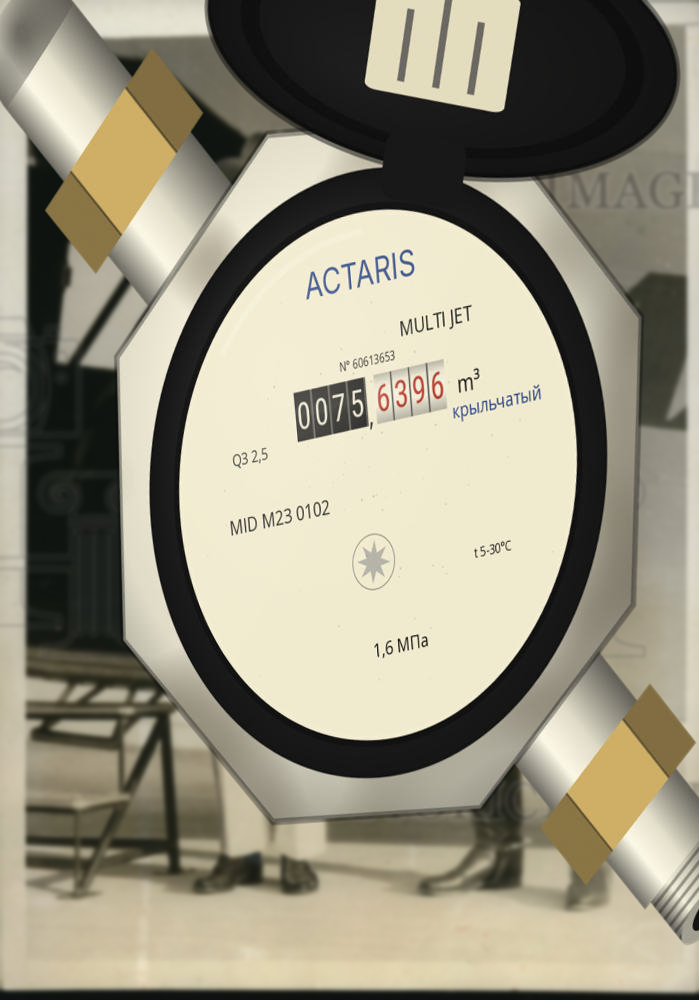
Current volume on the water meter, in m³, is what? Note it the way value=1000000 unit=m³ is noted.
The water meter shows value=75.6396 unit=m³
